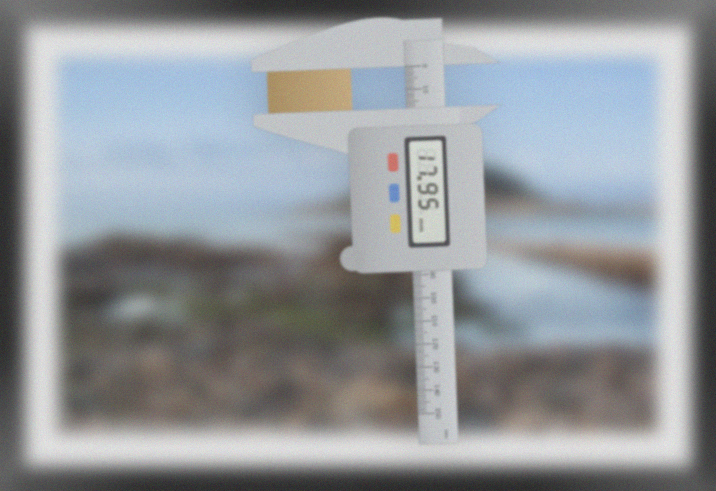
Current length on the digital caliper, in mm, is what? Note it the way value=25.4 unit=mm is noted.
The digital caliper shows value=17.95 unit=mm
